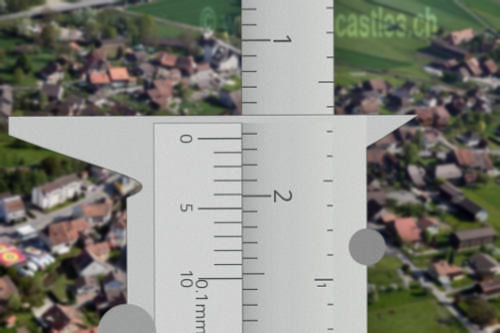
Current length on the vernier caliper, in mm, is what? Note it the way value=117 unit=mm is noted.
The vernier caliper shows value=16.3 unit=mm
